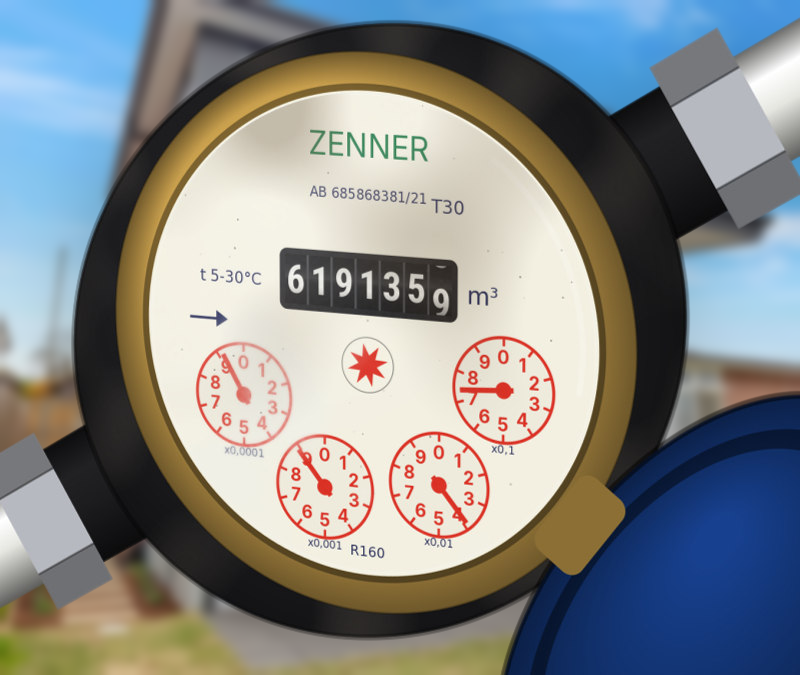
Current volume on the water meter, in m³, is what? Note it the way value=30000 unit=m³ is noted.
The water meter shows value=6191358.7389 unit=m³
